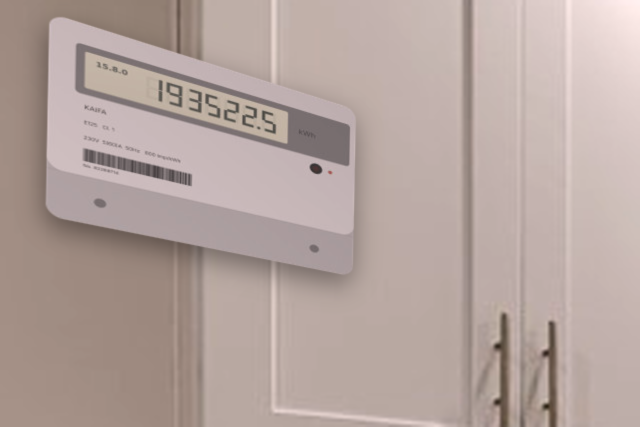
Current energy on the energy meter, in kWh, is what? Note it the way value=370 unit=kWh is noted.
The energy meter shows value=193522.5 unit=kWh
